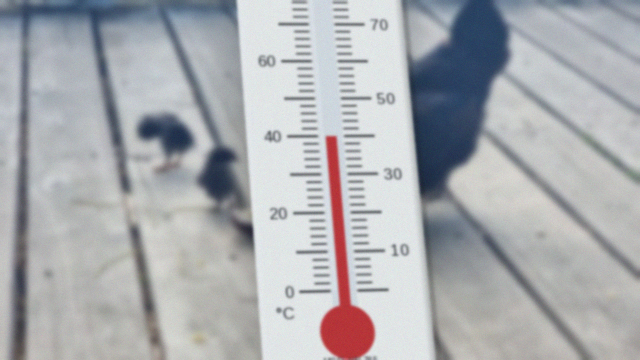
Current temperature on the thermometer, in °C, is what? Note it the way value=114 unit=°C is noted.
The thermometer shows value=40 unit=°C
